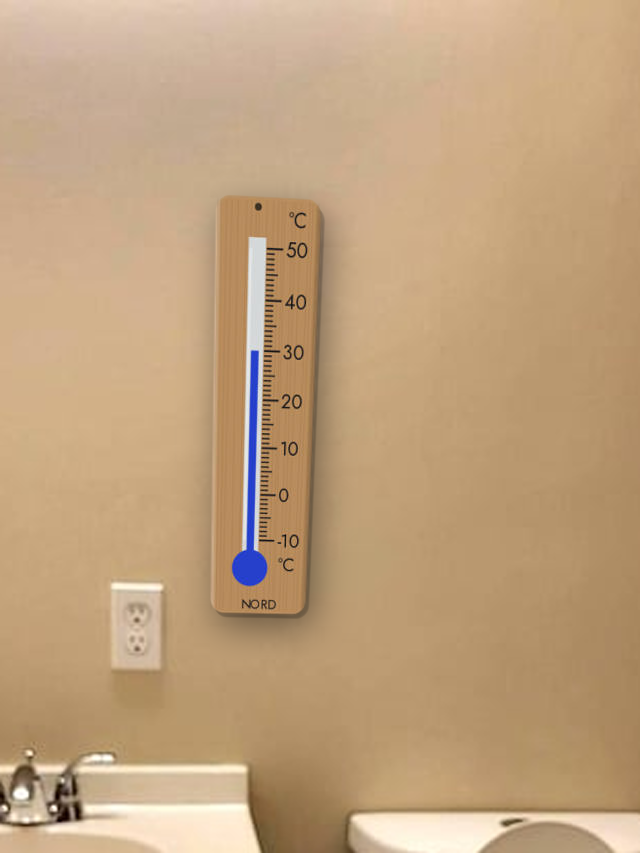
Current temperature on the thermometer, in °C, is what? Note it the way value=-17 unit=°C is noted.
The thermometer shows value=30 unit=°C
